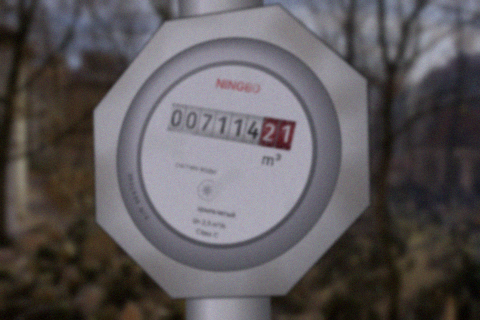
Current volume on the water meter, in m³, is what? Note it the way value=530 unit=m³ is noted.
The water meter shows value=7114.21 unit=m³
